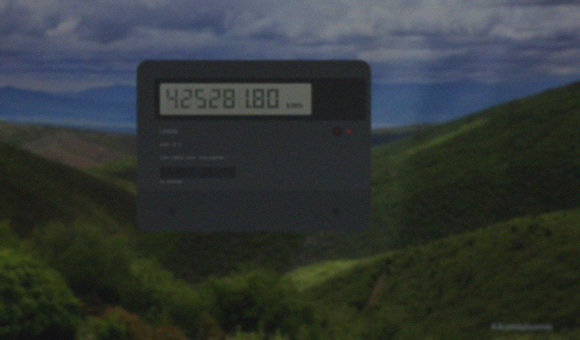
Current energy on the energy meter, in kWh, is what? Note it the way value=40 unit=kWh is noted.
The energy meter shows value=425281.80 unit=kWh
